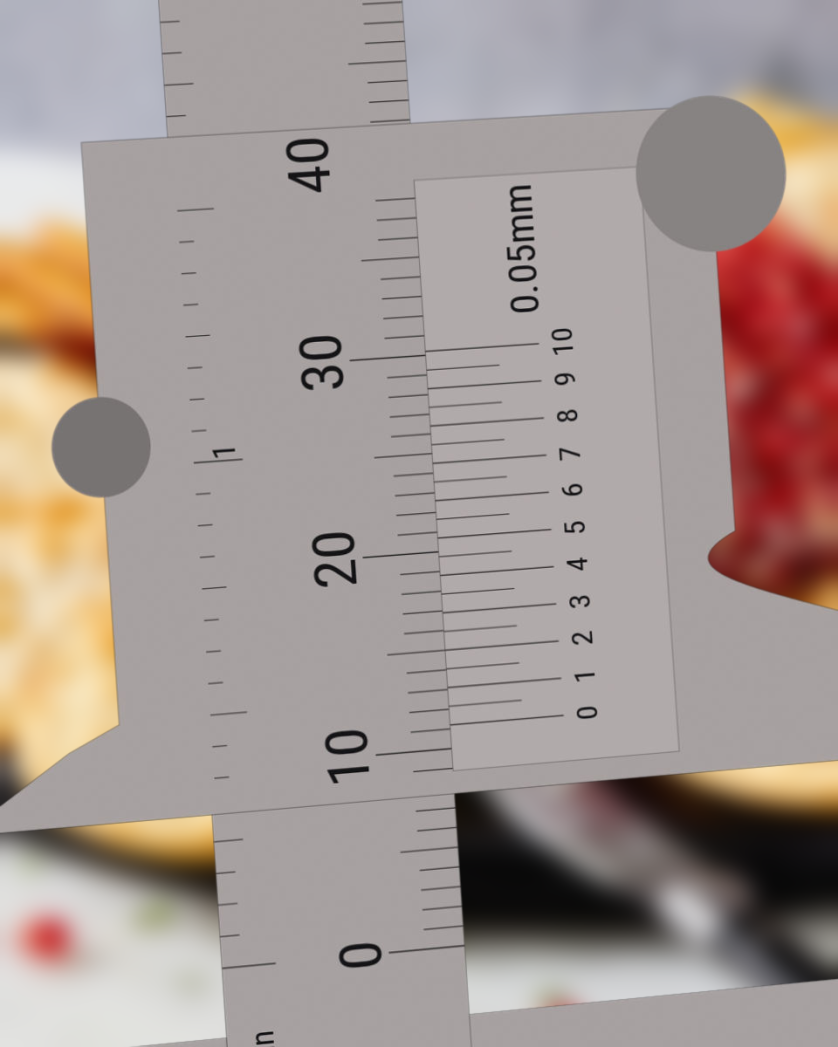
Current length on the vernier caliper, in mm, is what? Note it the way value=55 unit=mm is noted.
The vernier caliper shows value=11.2 unit=mm
